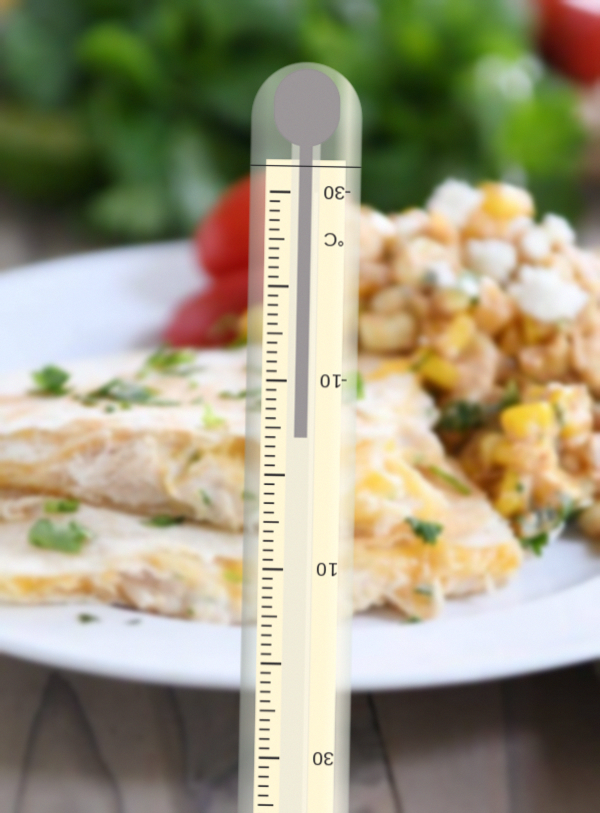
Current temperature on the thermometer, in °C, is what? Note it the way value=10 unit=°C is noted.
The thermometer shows value=-4 unit=°C
